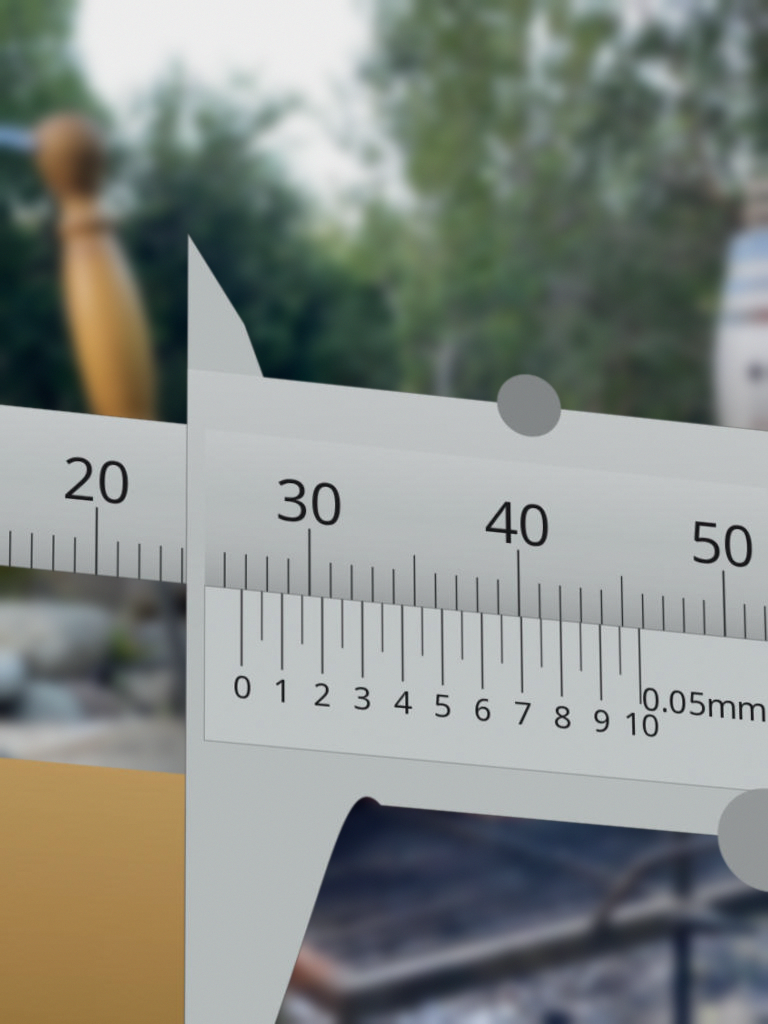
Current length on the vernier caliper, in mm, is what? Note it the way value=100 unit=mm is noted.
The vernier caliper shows value=26.8 unit=mm
